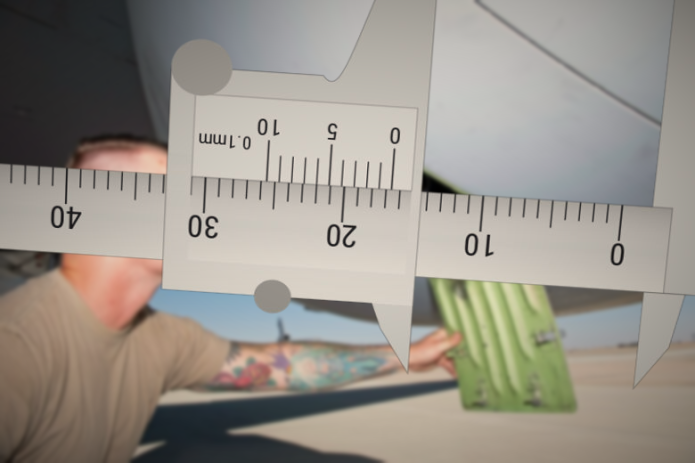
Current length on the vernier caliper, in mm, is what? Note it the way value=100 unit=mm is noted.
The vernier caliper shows value=16.6 unit=mm
